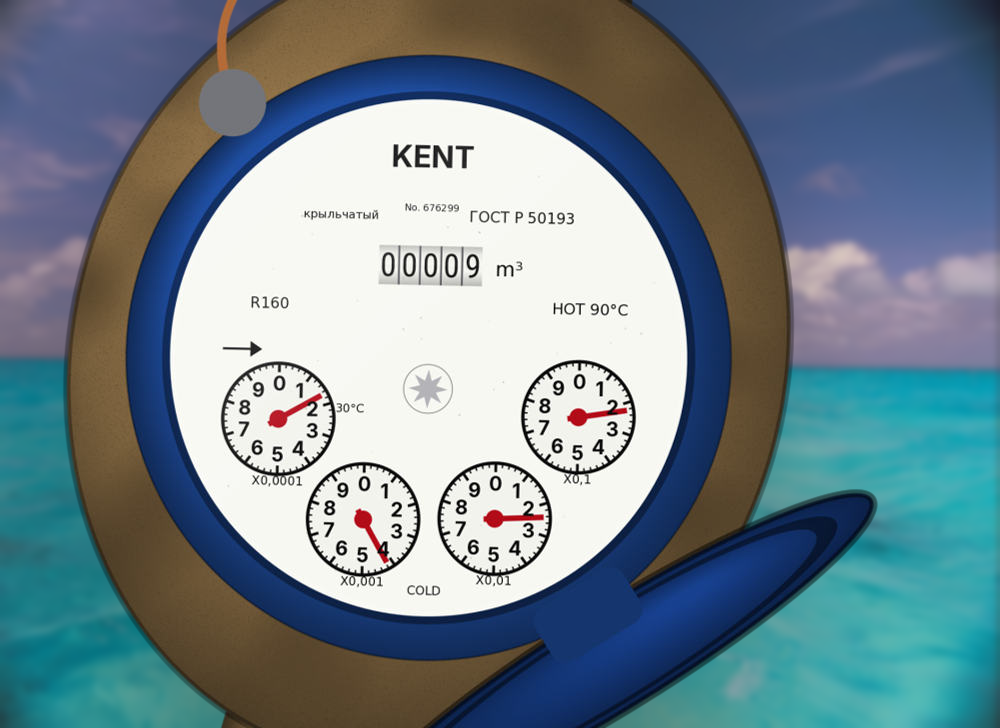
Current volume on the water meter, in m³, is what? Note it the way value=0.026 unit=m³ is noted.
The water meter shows value=9.2241 unit=m³
